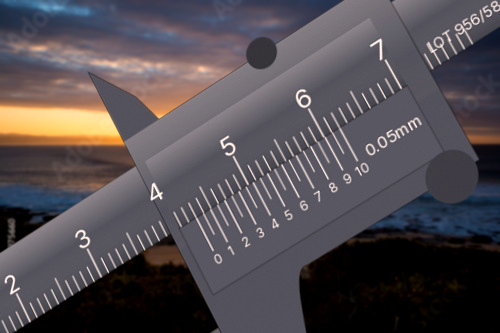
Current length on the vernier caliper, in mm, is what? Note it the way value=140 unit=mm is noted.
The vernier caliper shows value=43.0 unit=mm
